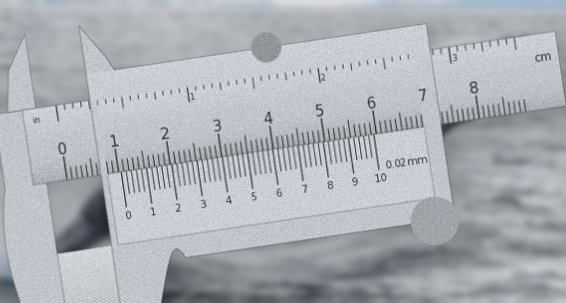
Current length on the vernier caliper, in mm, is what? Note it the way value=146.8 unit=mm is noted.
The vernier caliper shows value=10.5 unit=mm
